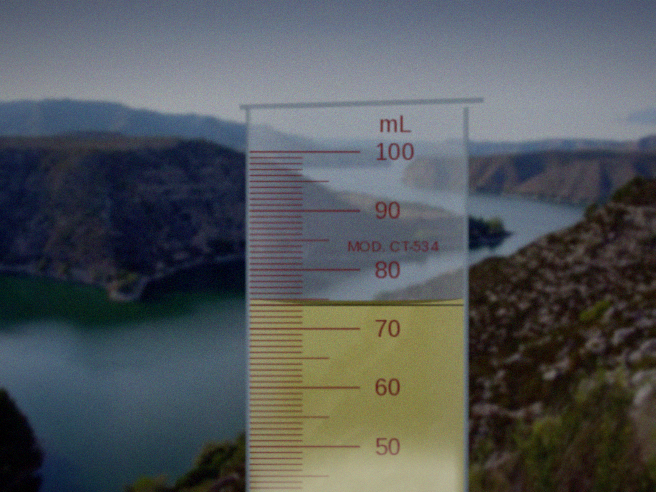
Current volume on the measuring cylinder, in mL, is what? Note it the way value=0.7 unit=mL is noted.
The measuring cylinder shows value=74 unit=mL
